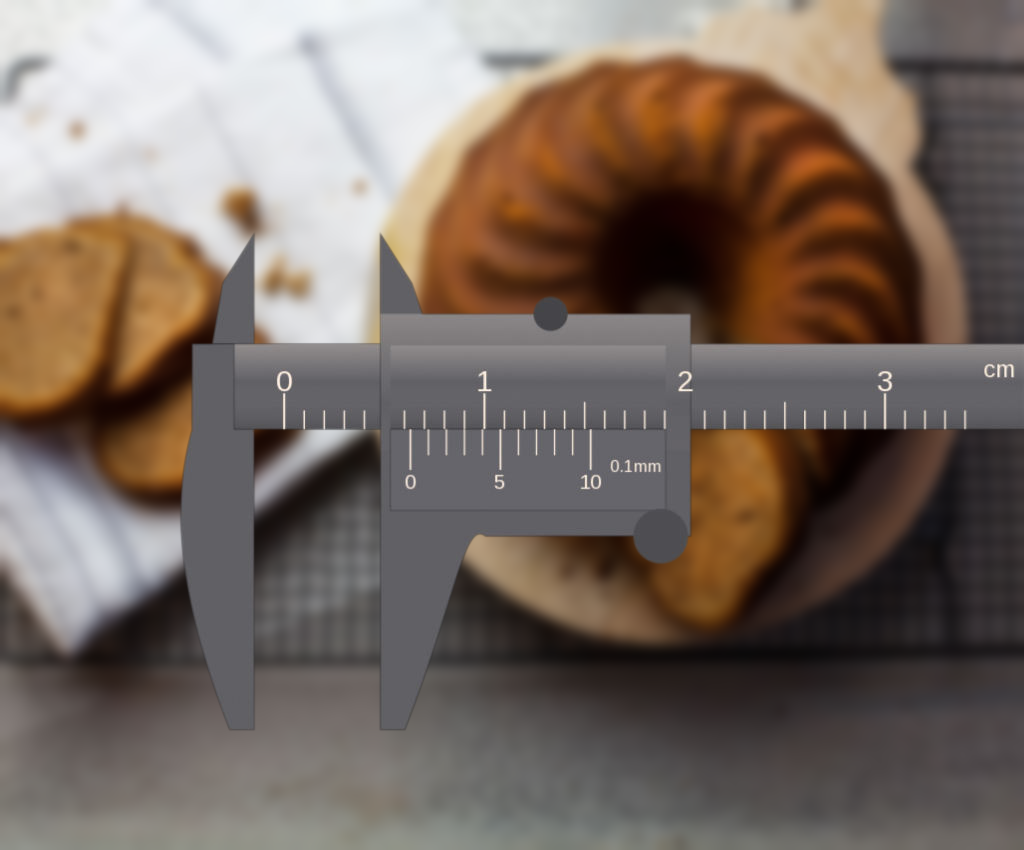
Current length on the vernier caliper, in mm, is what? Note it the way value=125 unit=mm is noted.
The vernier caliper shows value=6.3 unit=mm
